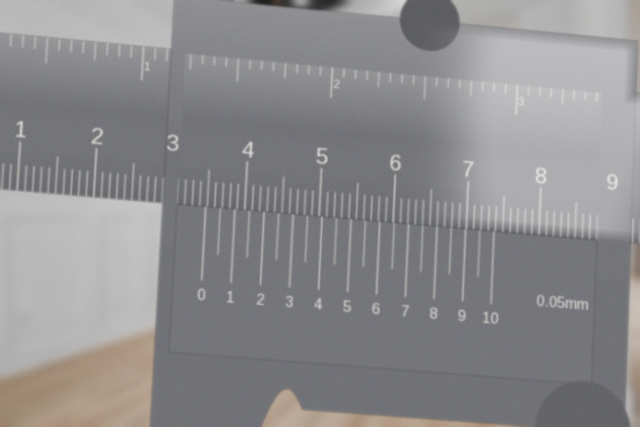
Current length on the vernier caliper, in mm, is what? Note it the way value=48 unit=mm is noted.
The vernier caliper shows value=34.8 unit=mm
